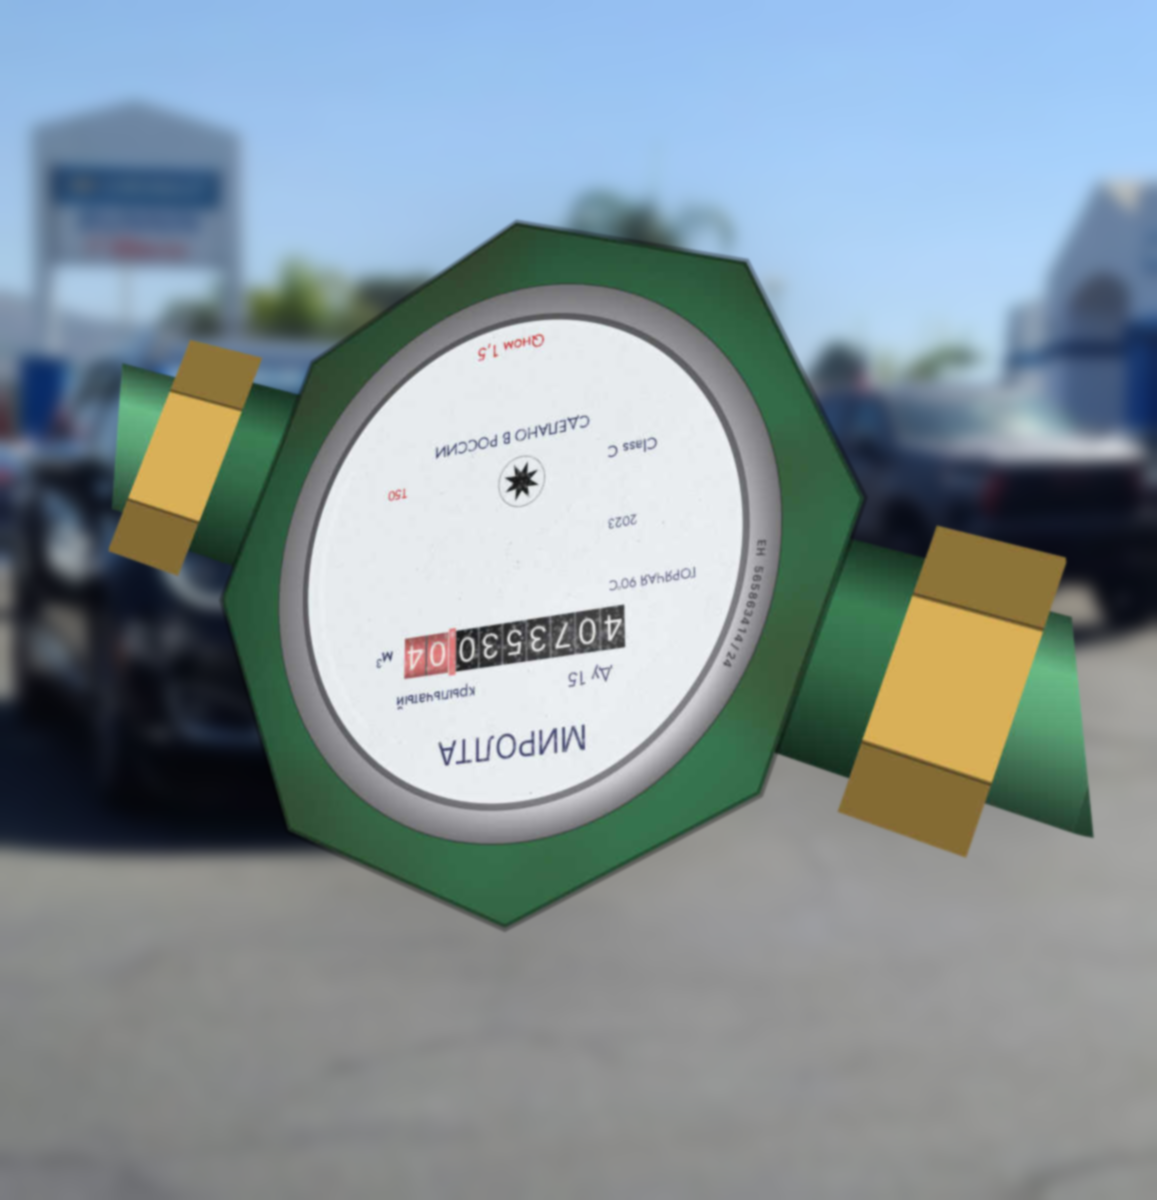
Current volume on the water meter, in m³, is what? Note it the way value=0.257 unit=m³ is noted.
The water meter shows value=4073530.04 unit=m³
